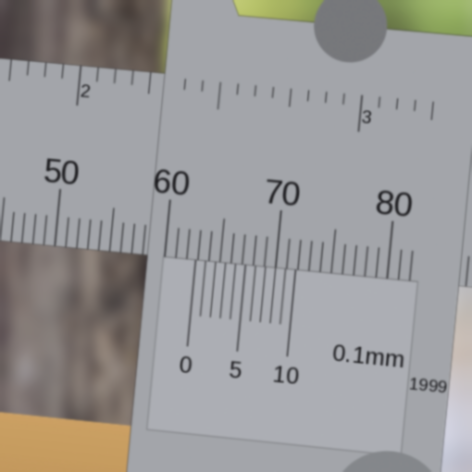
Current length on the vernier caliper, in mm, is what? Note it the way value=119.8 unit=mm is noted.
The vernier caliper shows value=62.8 unit=mm
